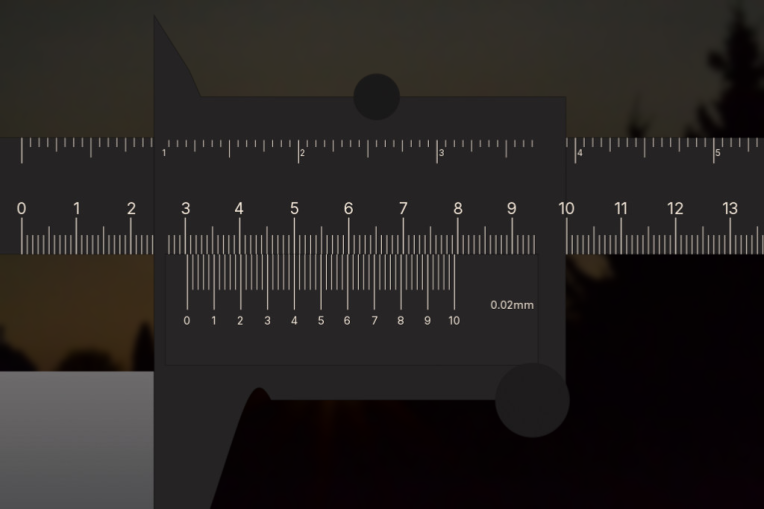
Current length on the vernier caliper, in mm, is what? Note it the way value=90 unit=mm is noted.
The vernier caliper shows value=30.4 unit=mm
